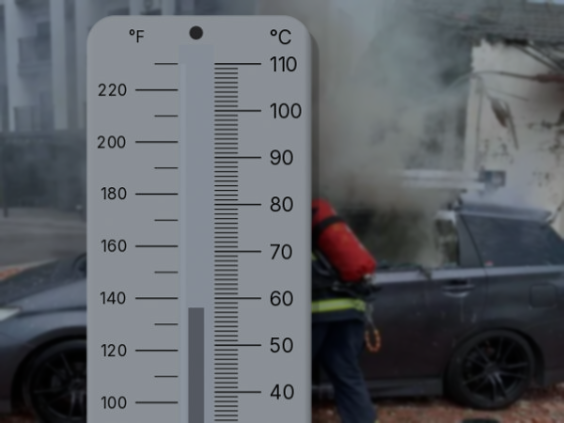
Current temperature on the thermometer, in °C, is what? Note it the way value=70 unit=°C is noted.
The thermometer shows value=58 unit=°C
